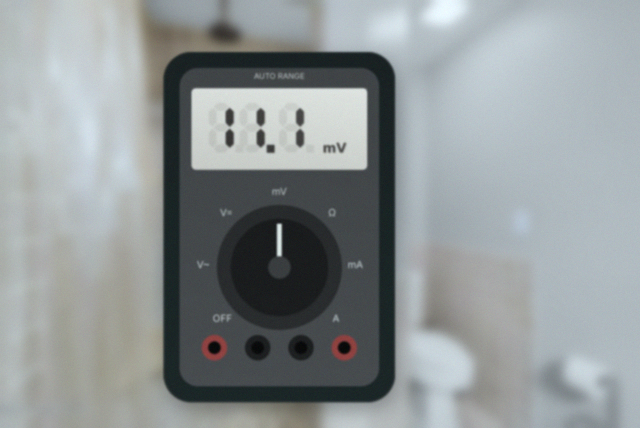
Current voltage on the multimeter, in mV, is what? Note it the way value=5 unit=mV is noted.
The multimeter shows value=11.1 unit=mV
